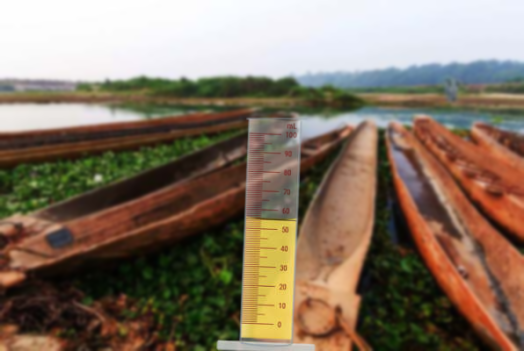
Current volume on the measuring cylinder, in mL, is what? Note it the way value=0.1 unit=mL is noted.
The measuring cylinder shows value=55 unit=mL
